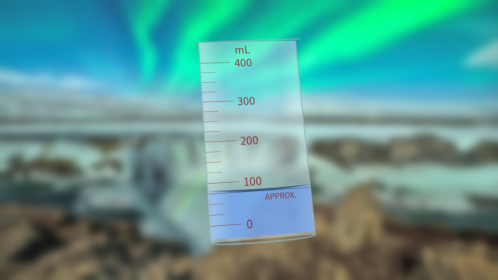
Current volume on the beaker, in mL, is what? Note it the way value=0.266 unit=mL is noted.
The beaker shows value=75 unit=mL
